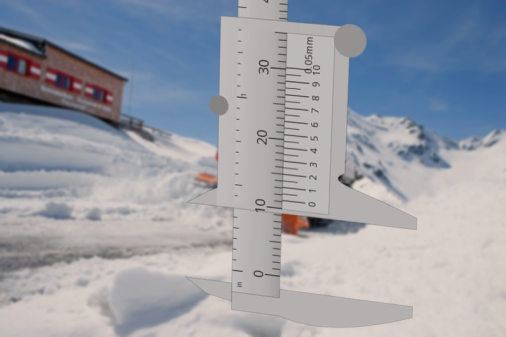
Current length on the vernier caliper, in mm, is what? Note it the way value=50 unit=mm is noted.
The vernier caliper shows value=11.2 unit=mm
